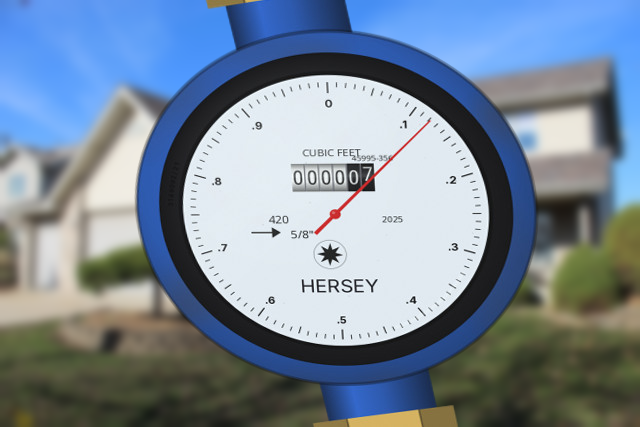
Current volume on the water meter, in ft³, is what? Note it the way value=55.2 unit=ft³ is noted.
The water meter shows value=7.12 unit=ft³
